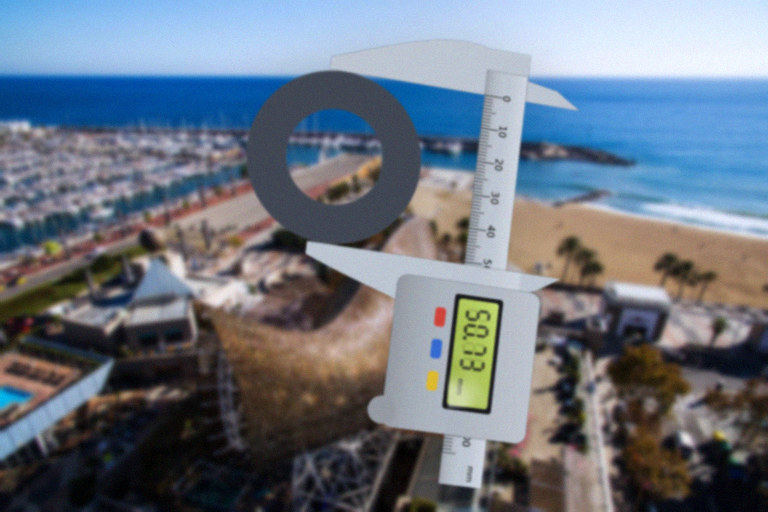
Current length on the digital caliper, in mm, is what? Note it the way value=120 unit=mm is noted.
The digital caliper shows value=50.73 unit=mm
